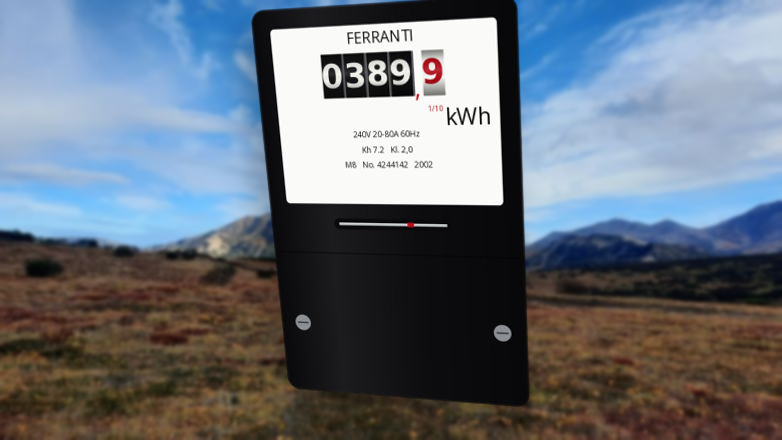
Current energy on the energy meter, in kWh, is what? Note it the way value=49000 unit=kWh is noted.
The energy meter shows value=389.9 unit=kWh
